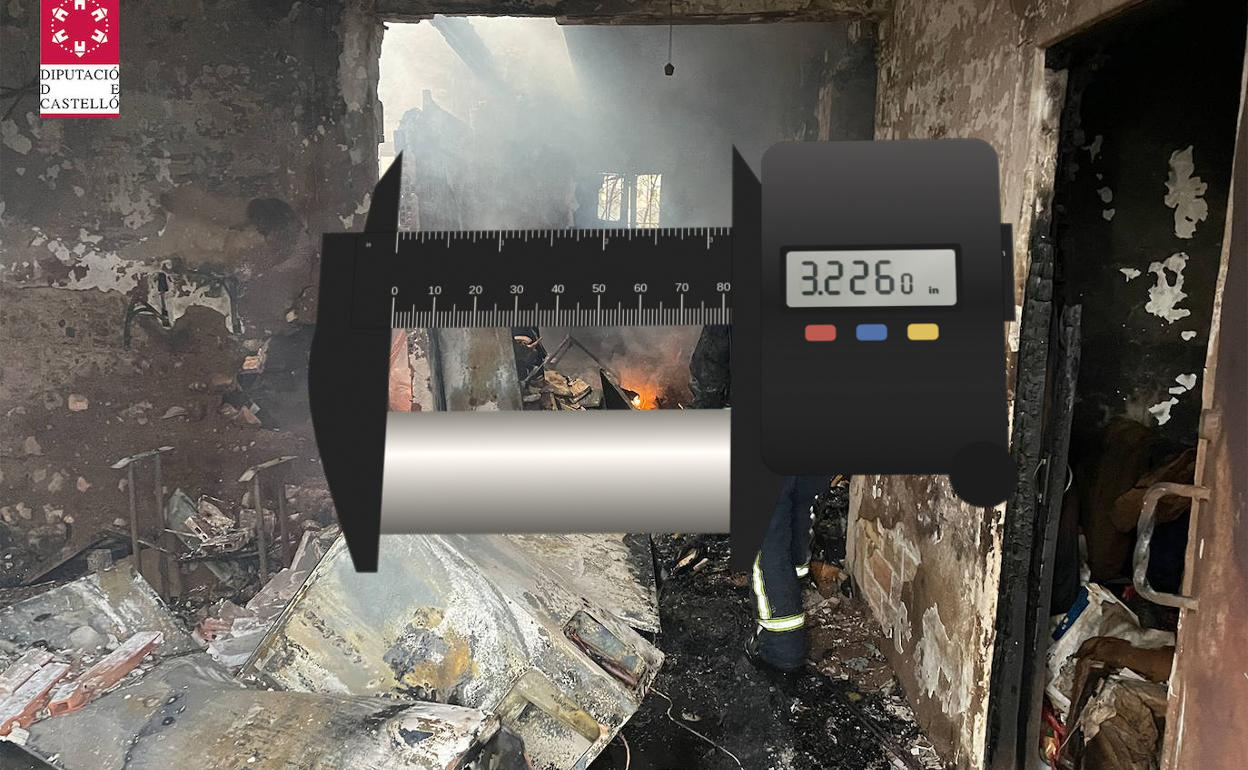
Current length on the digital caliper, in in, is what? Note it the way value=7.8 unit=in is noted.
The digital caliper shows value=3.2260 unit=in
